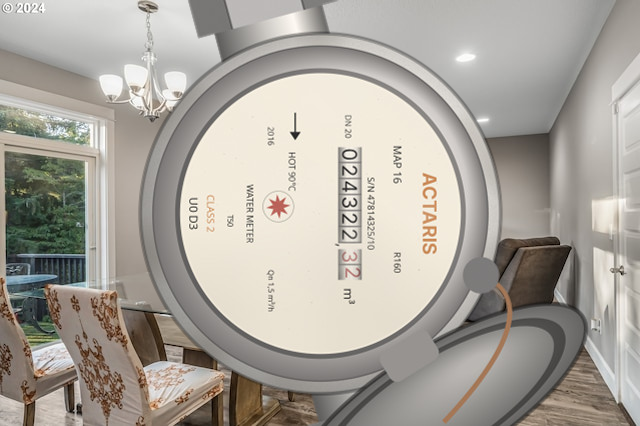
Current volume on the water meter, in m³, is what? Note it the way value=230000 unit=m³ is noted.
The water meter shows value=24322.32 unit=m³
